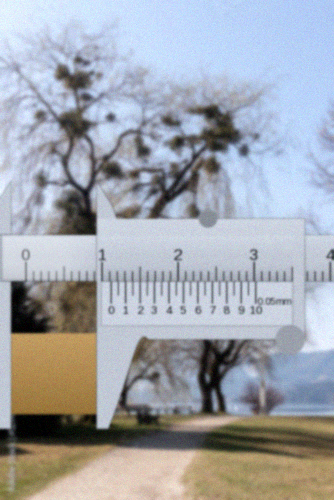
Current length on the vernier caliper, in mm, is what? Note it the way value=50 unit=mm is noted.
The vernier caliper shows value=11.2 unit=mm
